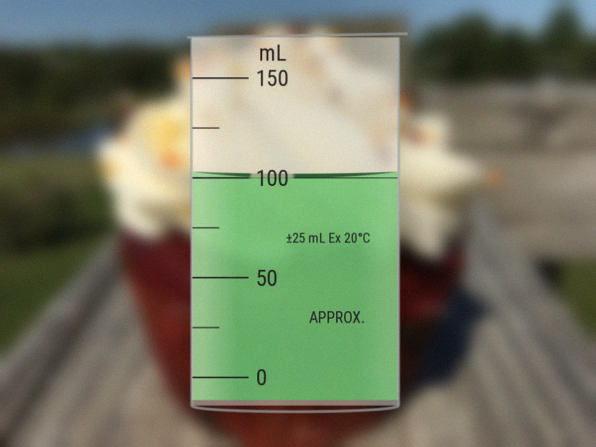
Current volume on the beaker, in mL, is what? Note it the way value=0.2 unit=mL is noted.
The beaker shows value=100 unit=mL
